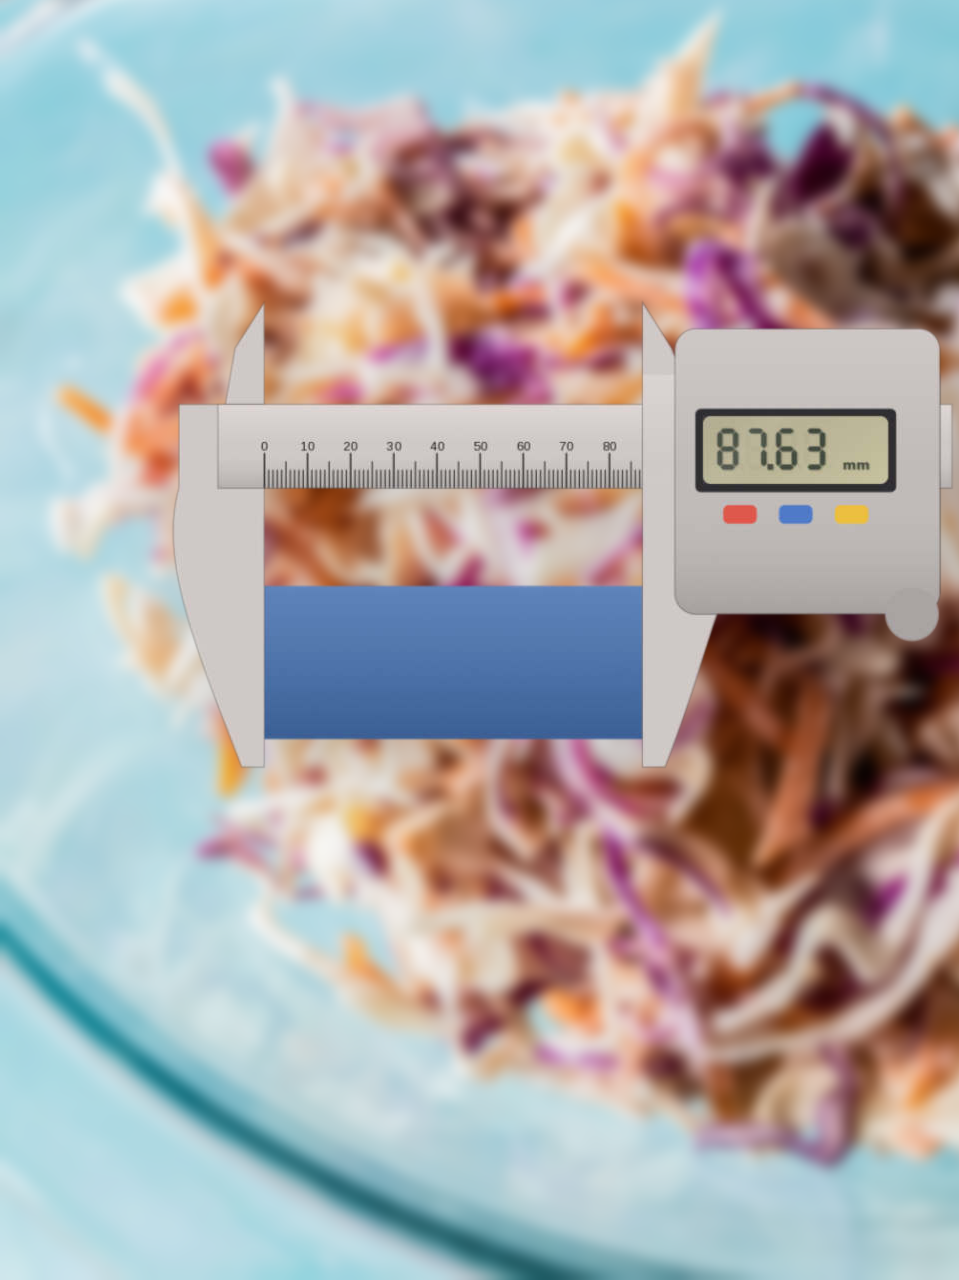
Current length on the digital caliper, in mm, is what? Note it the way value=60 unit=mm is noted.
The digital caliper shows value=87.63 unit=mm
